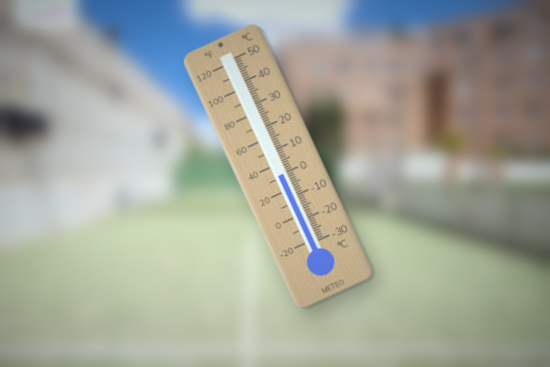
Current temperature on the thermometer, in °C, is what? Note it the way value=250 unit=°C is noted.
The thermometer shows value=0 unit=°C
